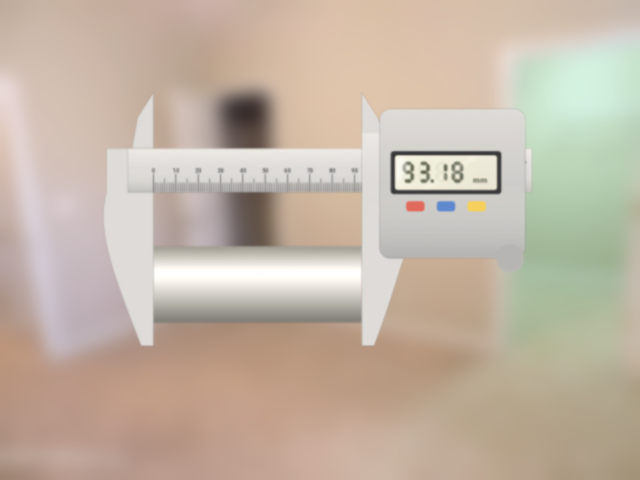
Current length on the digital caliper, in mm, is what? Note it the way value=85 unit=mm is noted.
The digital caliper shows value=93.18 unit=mm
